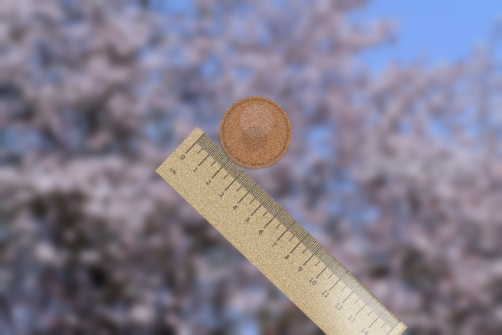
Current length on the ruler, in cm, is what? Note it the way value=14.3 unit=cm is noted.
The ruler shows value=4 unit=cm
